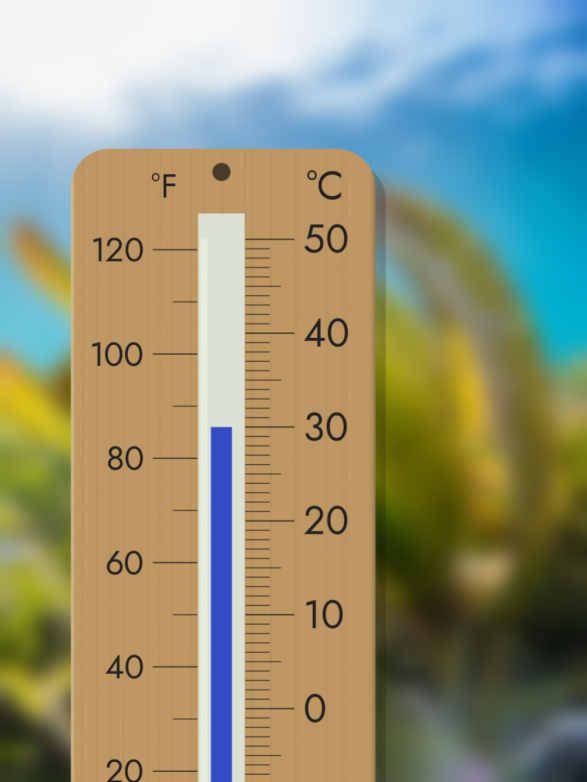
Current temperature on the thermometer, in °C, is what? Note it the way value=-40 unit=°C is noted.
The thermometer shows value=30 unit=°C
